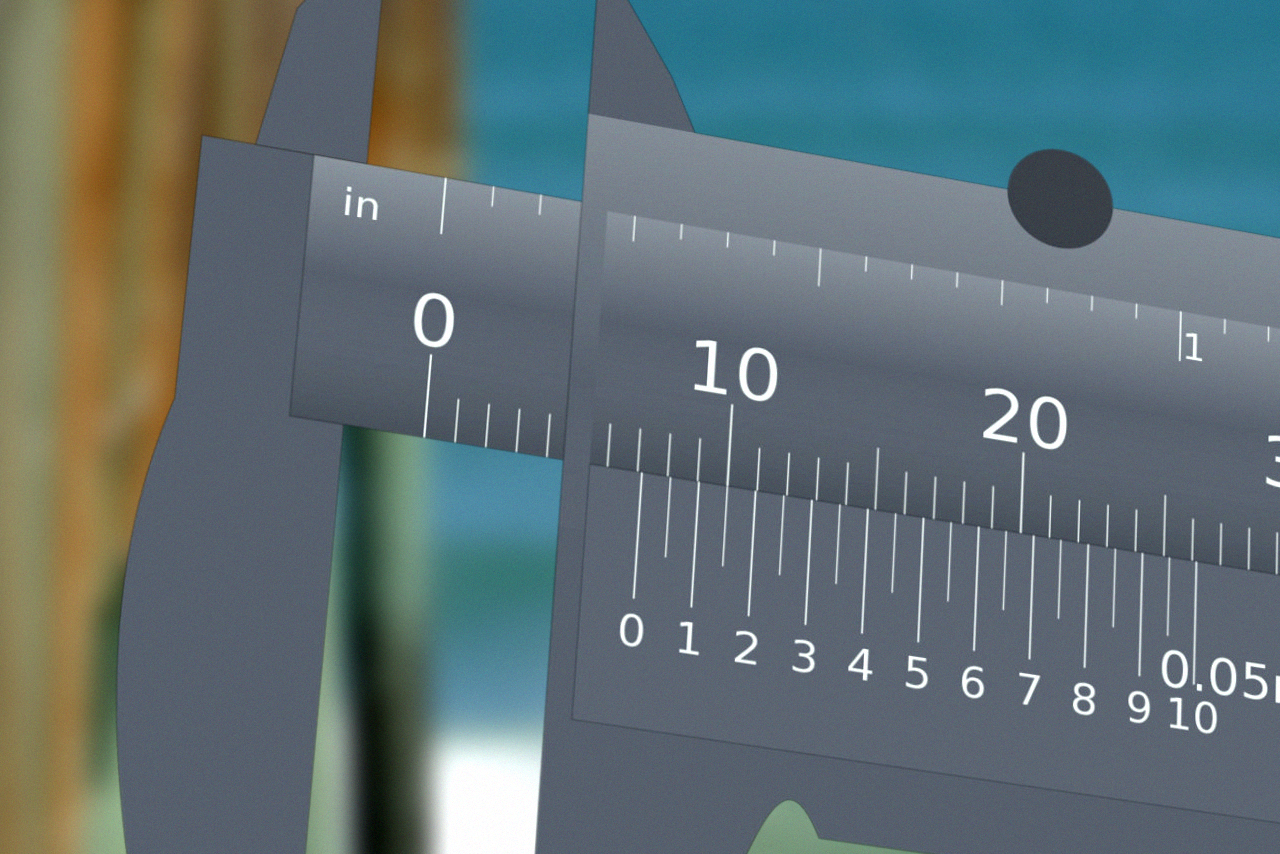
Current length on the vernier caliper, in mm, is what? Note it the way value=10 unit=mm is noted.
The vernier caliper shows value=7.15 unit=mm
